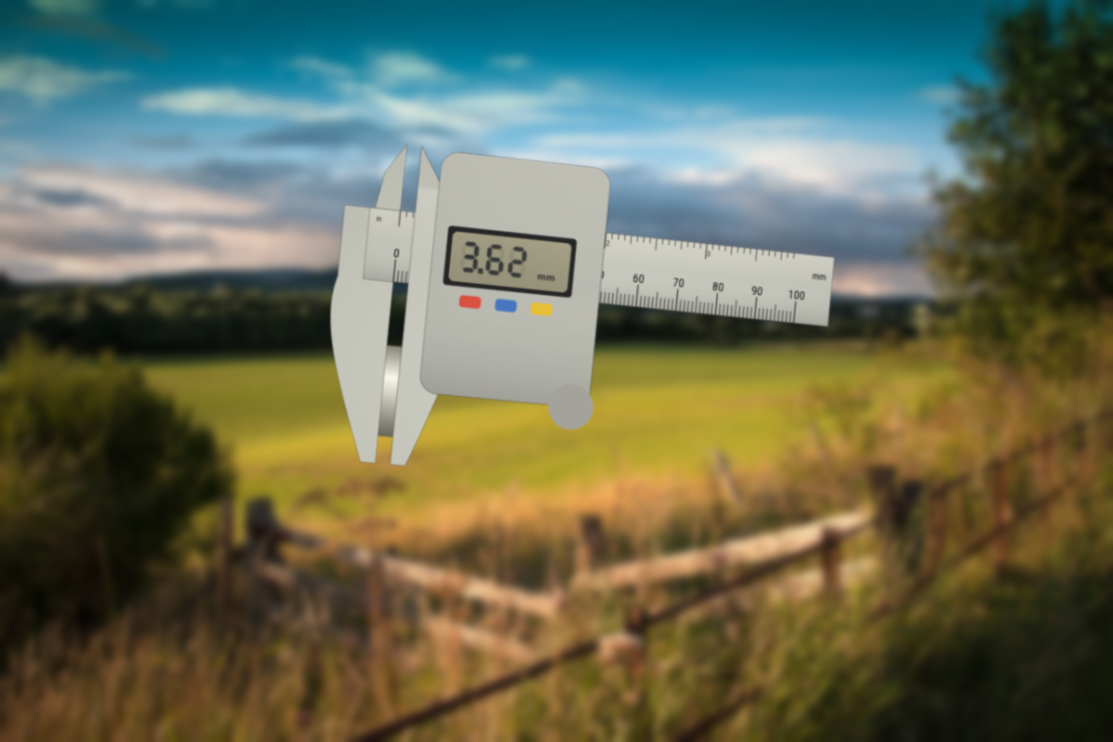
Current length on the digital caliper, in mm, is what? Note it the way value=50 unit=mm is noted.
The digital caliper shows value=3.62 unit=mm
